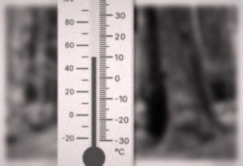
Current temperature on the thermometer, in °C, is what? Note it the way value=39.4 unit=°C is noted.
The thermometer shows value=10 unit=°C
